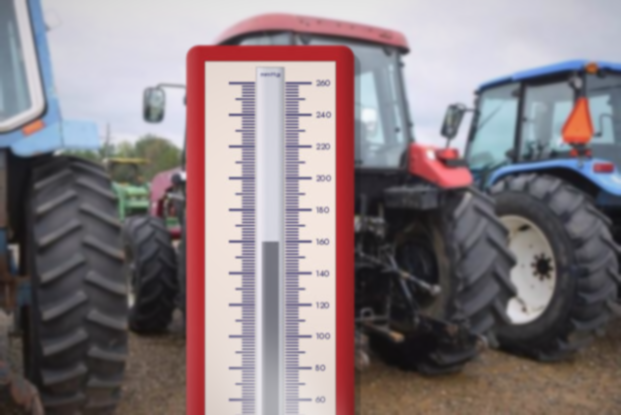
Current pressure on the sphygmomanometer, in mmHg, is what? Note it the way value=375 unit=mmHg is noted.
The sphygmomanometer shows value=160 unit=mmHg
